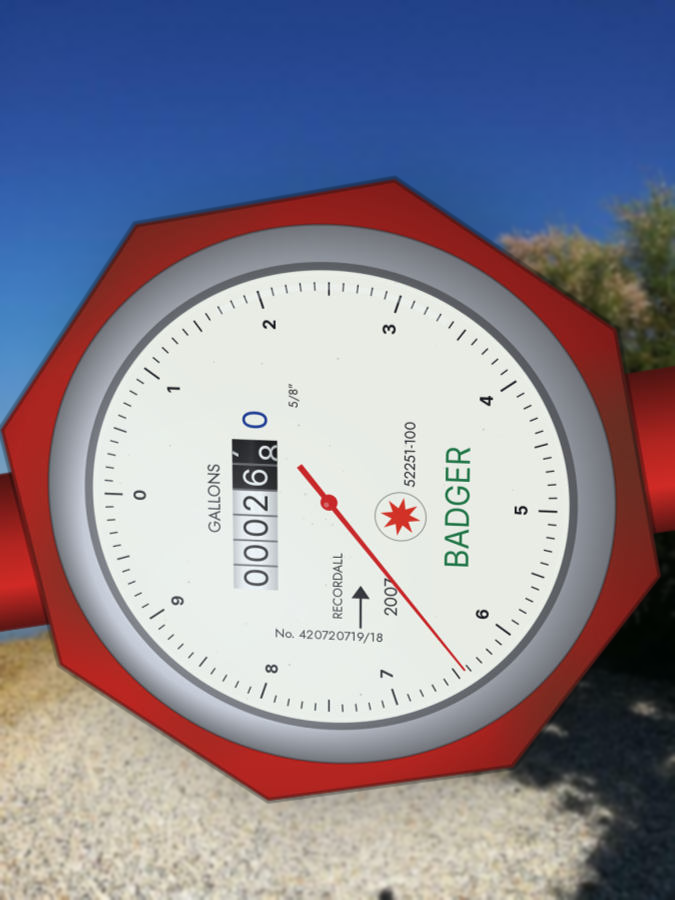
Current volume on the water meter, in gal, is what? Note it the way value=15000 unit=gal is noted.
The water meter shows value=2676.4 unit=gal
